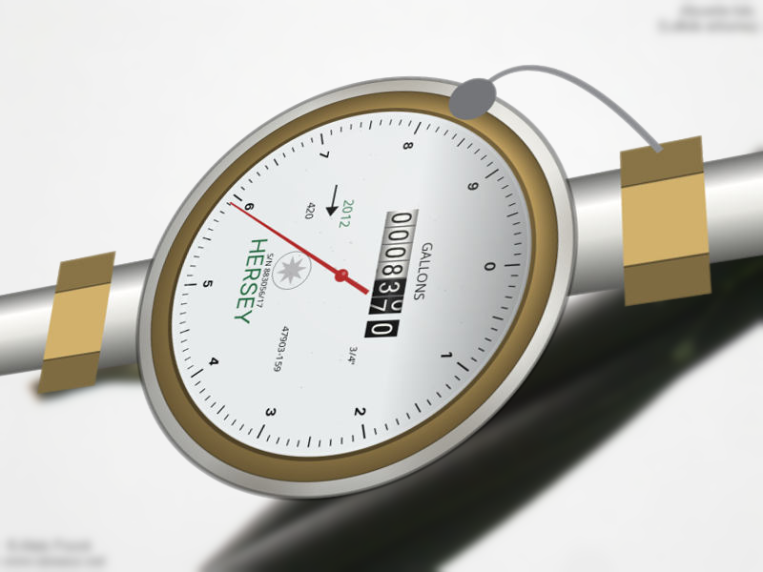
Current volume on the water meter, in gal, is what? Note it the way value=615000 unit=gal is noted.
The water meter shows value=8365.9 unit=gal
